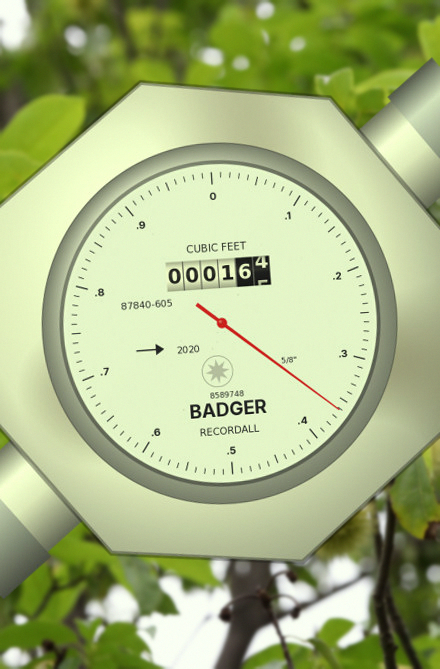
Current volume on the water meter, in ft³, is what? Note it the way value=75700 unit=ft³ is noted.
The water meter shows value=164.36 unit=ft³
